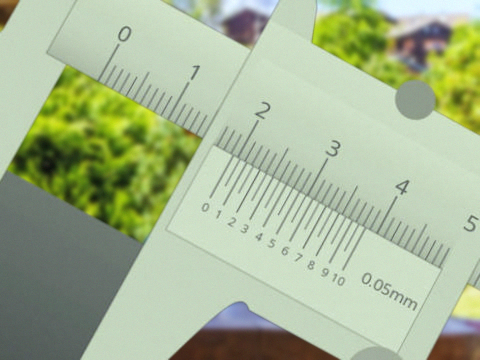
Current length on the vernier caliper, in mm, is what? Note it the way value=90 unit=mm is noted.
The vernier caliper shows value=19.4 unit=mm
